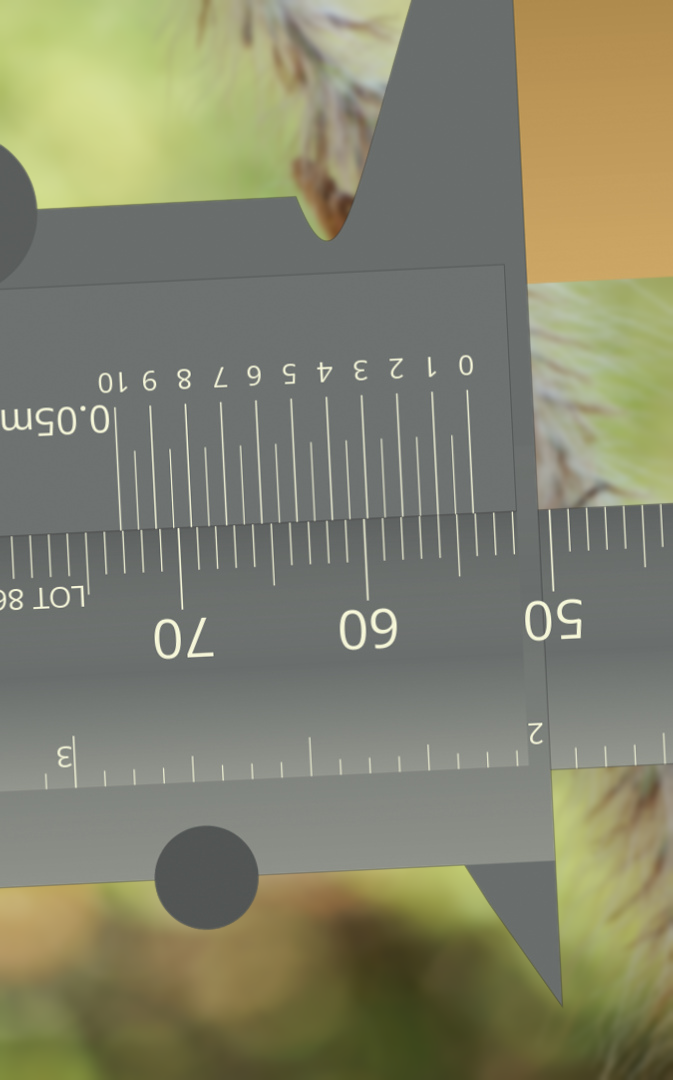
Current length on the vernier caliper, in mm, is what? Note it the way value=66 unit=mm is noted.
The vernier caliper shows value=54.1 unit=mm
